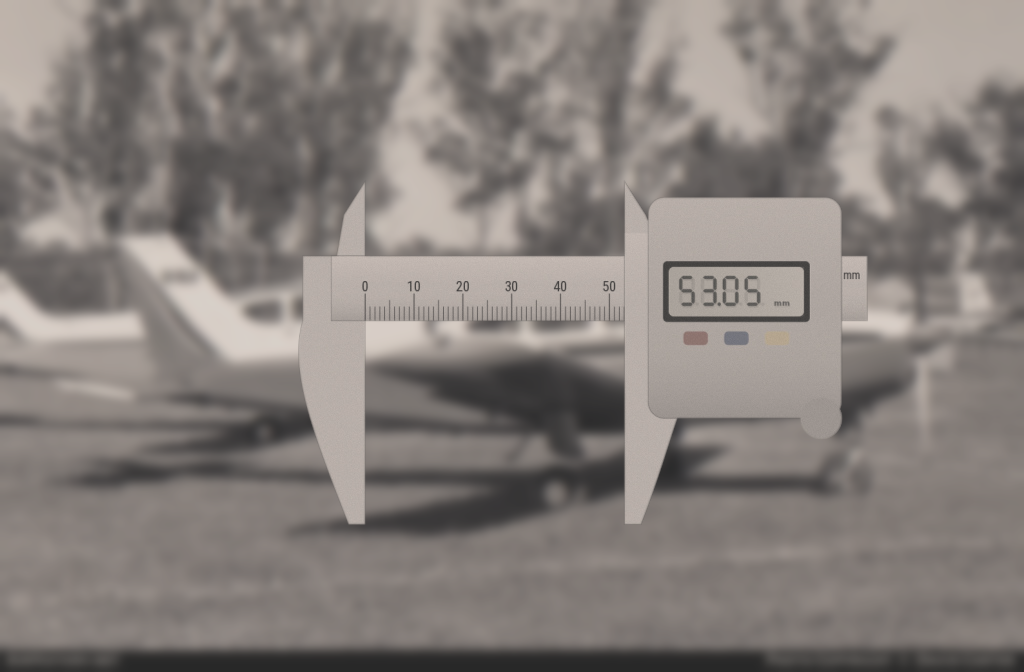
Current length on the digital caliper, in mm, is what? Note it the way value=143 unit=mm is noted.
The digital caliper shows value=53.05 unit=mm
